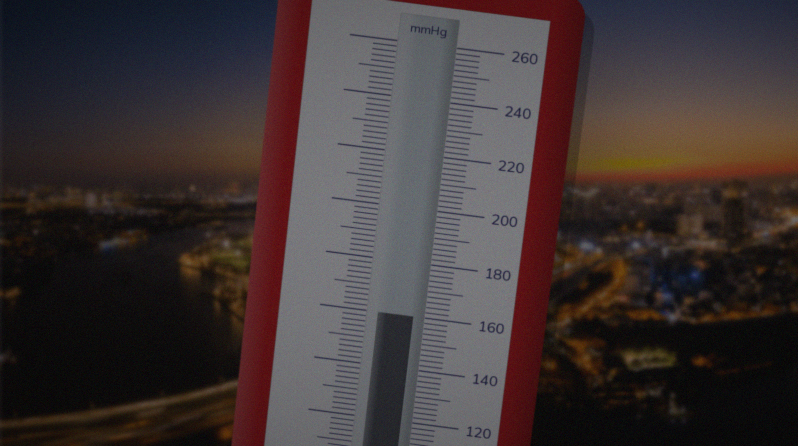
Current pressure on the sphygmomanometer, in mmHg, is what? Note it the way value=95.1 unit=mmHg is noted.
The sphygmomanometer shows value=160 unit=mmHg
